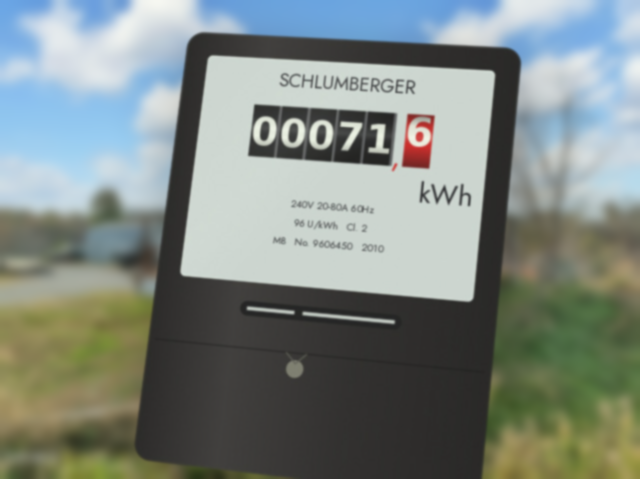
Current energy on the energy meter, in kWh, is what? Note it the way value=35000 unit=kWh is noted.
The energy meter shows value=71.6 unit=kWh
